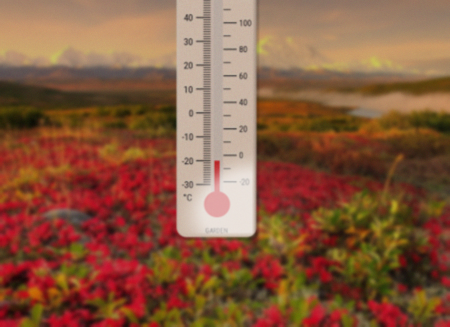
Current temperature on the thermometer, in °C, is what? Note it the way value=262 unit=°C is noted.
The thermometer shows value=-20 unit=°C
